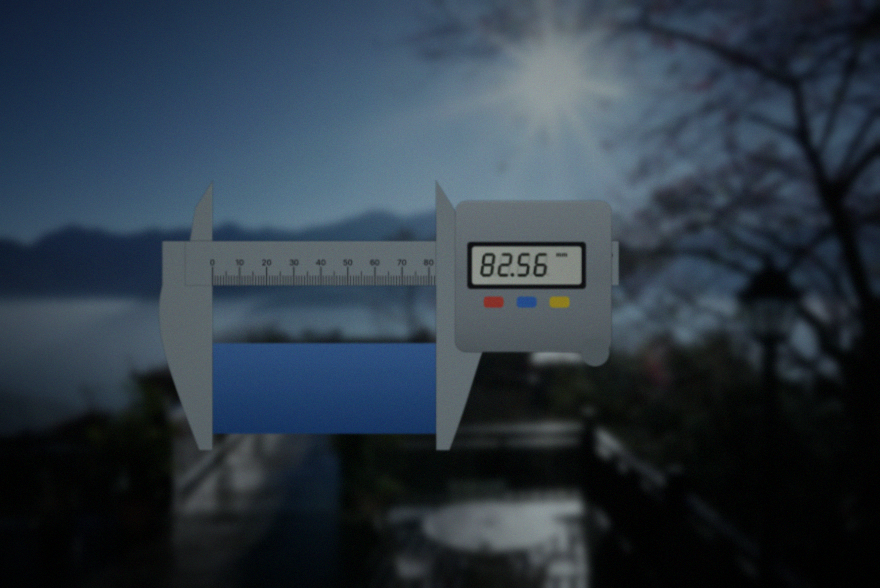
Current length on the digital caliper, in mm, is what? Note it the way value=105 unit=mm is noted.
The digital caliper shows value=82.56 unit=mm
